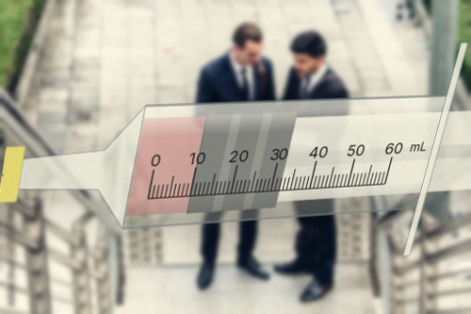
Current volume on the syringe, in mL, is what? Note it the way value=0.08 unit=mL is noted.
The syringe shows value=10 unit=mL
